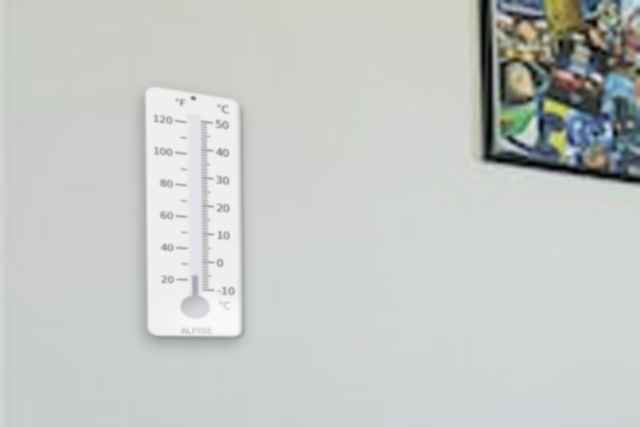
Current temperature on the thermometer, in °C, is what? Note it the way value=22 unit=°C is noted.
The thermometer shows value=-5 unit=°C
